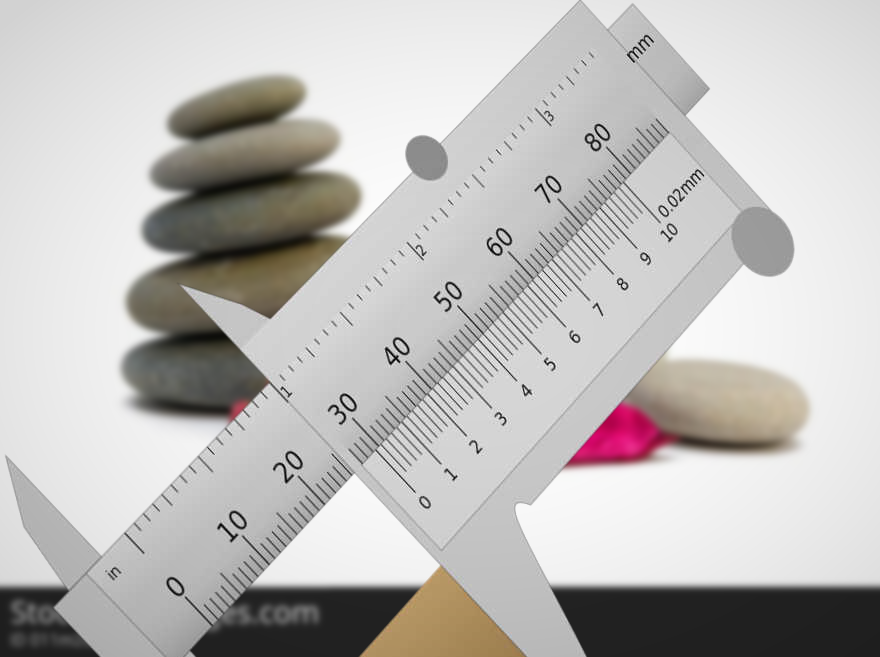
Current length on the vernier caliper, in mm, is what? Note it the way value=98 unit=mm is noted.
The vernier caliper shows value=29.4 unit=mm
